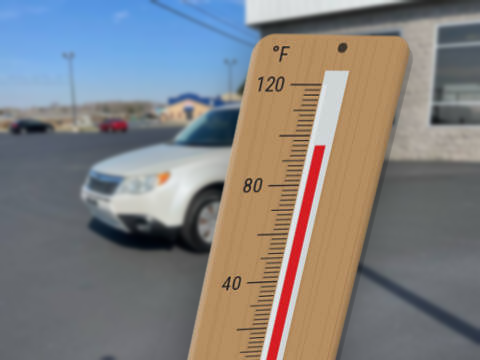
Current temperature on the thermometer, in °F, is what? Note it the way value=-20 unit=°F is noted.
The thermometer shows value=96 unit=°F
